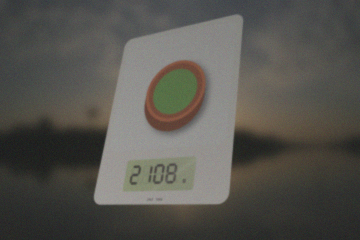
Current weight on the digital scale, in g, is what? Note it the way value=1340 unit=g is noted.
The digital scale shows value=2108 unit=g
